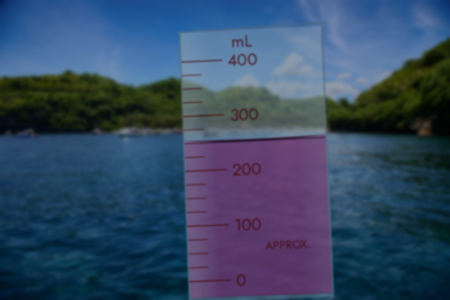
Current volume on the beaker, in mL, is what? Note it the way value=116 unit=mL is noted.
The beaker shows value=250 unit=mL
